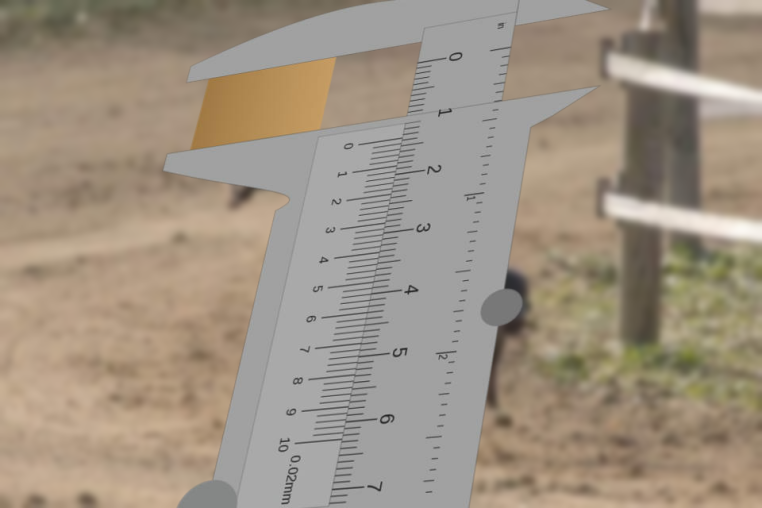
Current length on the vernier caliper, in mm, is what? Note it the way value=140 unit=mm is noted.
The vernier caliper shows value=13.6 unit=mm
